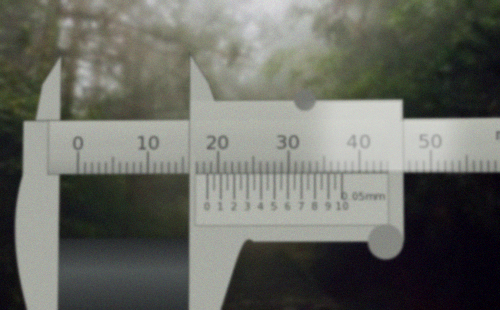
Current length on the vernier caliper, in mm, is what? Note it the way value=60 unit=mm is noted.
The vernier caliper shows value=18.5 unit=mm
